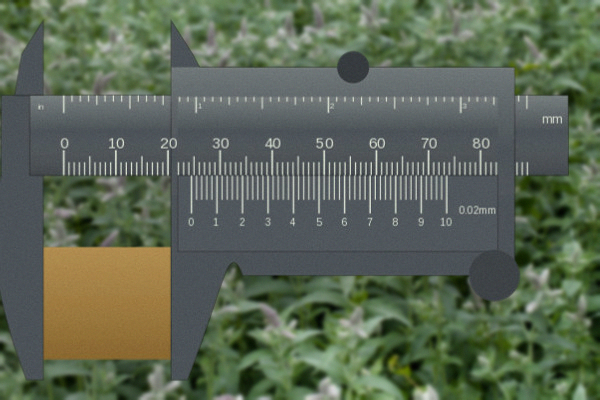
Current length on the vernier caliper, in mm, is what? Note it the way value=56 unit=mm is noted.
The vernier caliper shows value=24.5 unit=mm
